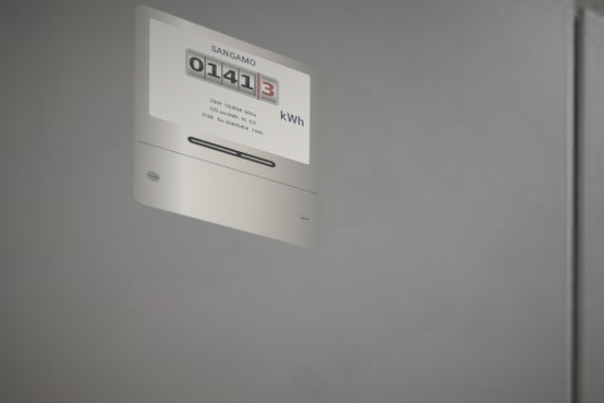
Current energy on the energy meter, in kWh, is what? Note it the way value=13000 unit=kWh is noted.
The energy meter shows value=141.3 unit=kWh
